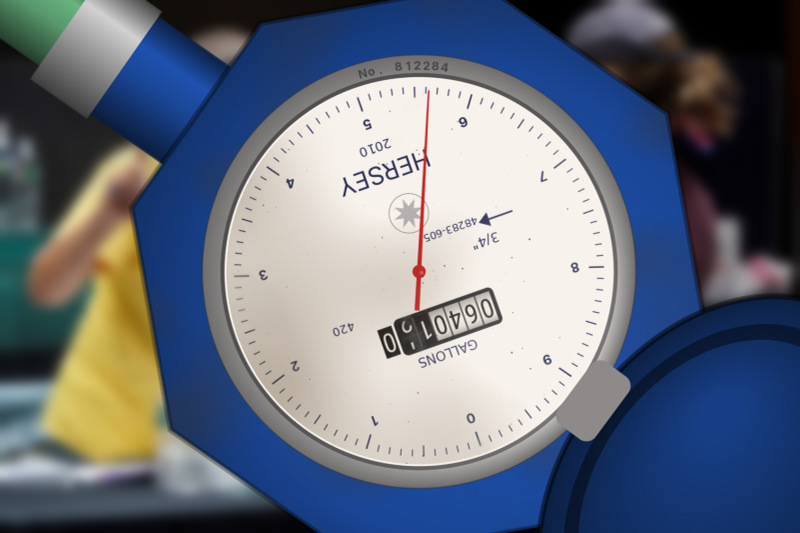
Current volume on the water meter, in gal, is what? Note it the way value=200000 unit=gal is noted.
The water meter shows value=640115.6 unit=gal
